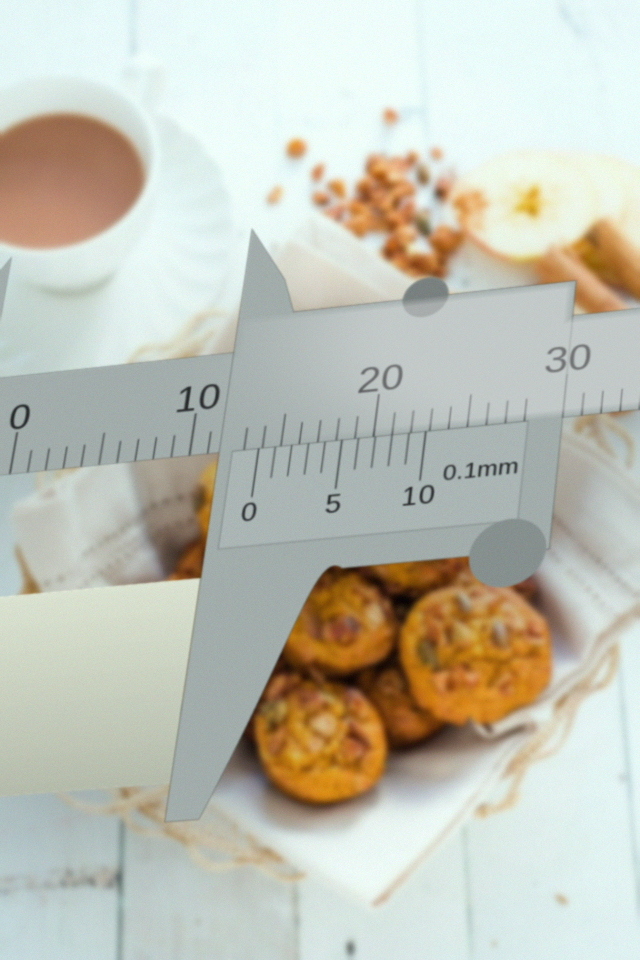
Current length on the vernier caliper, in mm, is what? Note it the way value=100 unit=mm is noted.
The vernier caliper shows value=13.8 unit=mm
